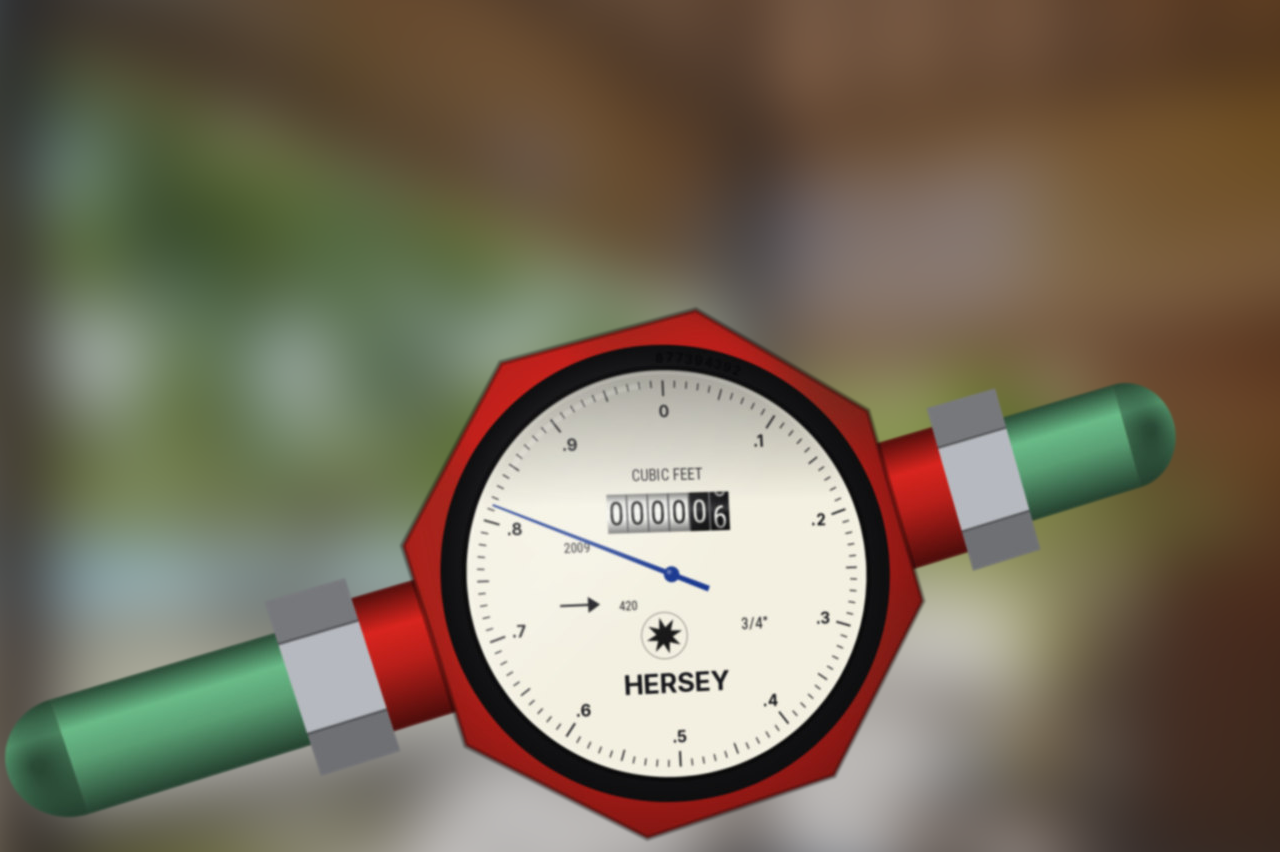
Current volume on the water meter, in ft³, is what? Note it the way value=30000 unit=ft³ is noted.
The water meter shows value=5.81 unit=ft³
